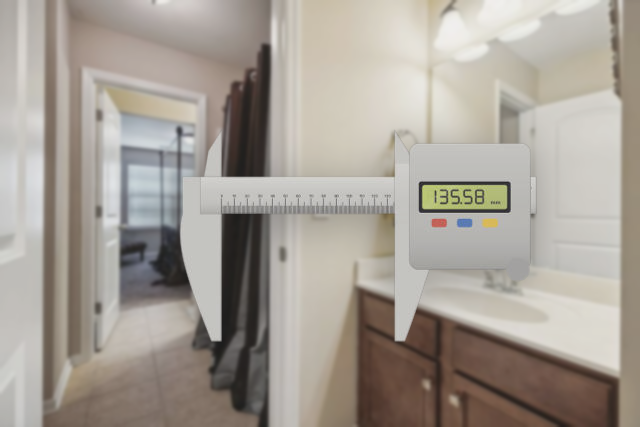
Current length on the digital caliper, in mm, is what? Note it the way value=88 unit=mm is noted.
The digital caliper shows value=135.58 unit=mm
